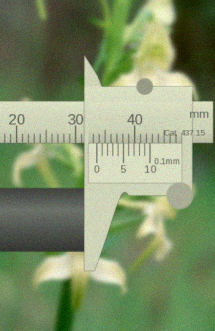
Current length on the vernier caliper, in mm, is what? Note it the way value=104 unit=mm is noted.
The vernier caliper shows value=33.6 unit=mm
